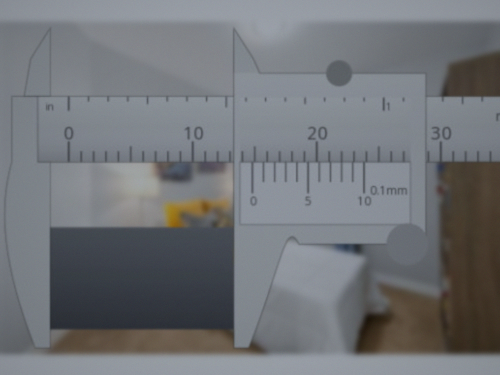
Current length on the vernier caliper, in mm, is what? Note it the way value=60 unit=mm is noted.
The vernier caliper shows value=14.8 unit=mm
